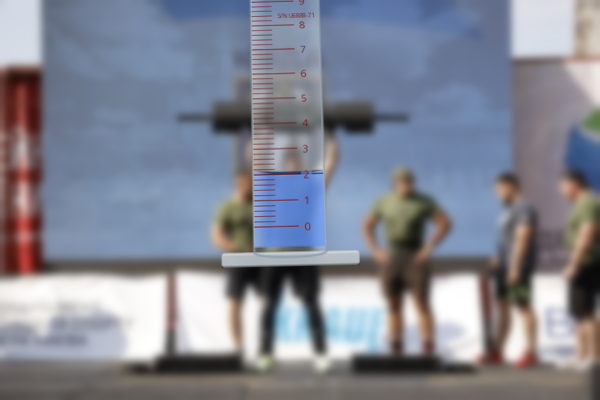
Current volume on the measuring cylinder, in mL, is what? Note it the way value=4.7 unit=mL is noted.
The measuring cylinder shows value=2 unit=mL
